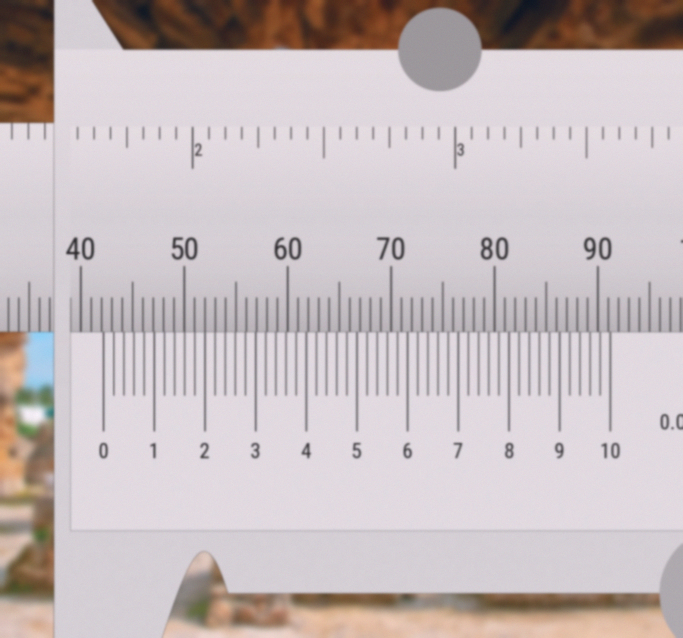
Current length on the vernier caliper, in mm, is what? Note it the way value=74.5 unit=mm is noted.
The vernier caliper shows value=42.2 unit=mm
